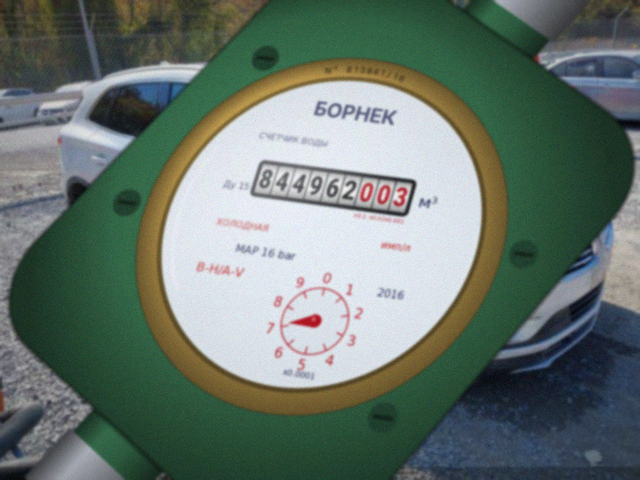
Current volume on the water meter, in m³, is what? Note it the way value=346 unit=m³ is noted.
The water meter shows value=844962.0037 unit=m³
